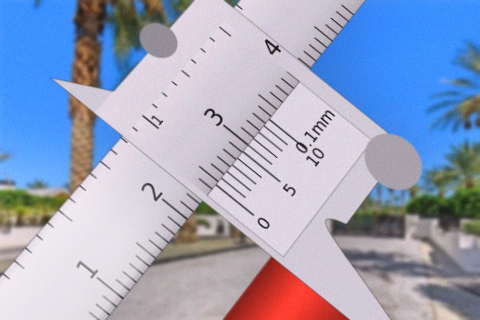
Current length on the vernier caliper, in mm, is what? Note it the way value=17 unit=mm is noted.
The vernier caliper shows value=24.6 unit=mm
